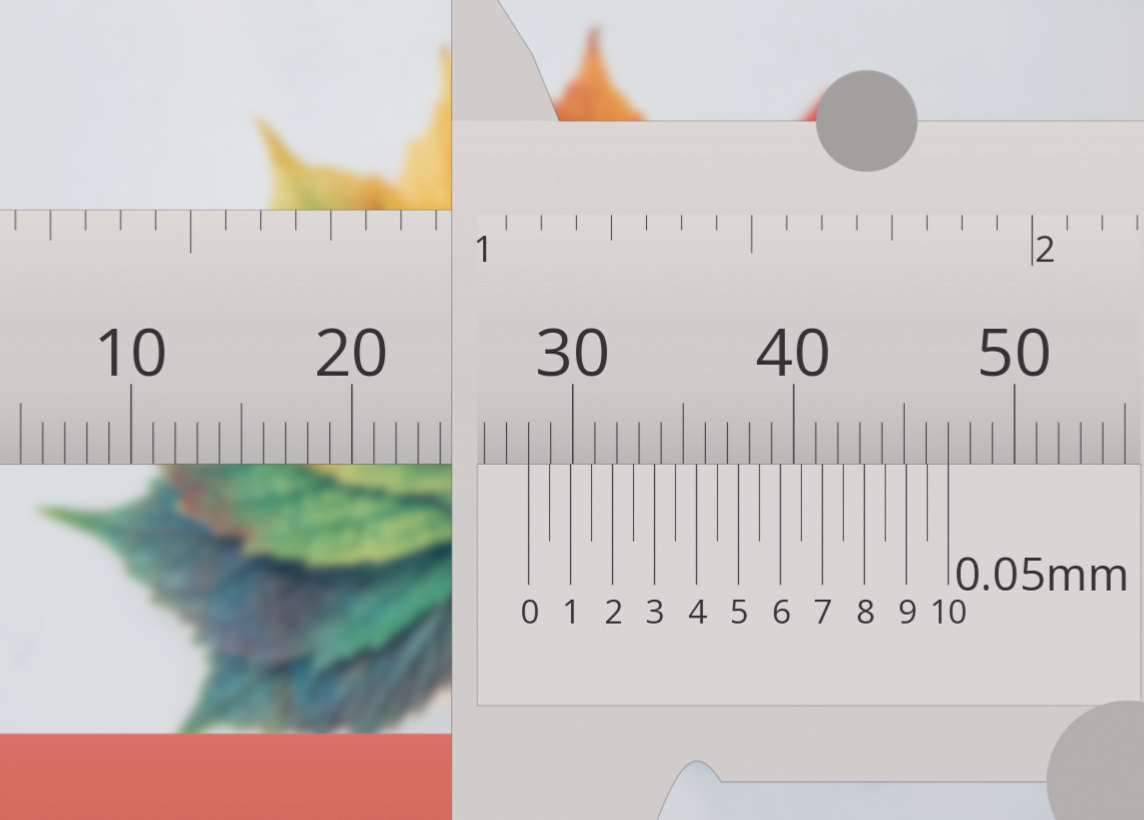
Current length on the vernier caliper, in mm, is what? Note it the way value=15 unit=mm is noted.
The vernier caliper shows value=28.0 unit=mm
